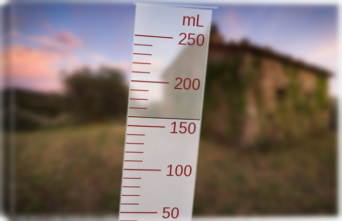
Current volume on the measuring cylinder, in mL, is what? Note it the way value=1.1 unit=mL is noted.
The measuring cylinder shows value=160 unit=mL
